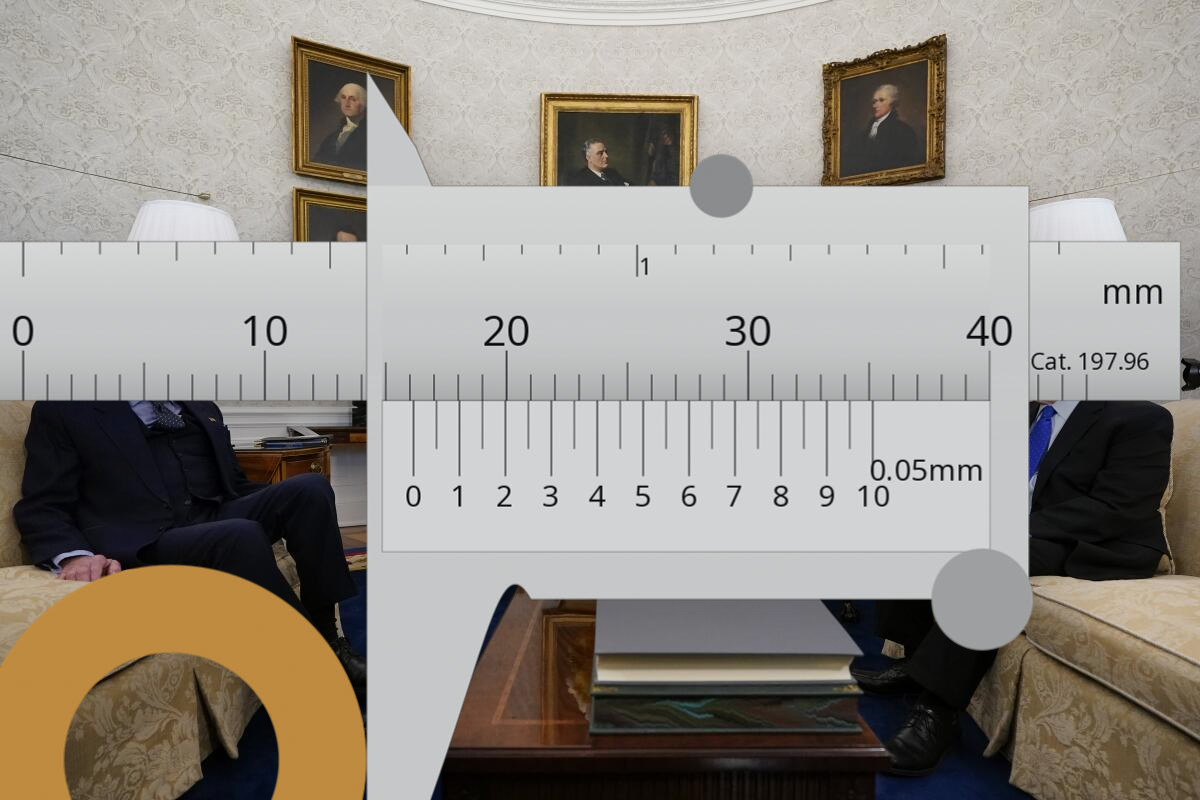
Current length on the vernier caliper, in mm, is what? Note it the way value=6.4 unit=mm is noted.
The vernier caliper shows value=16.15 unit=mm
